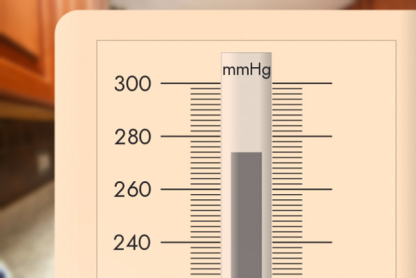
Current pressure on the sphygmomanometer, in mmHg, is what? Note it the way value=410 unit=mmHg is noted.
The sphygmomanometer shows value=274 unit=mmHg
